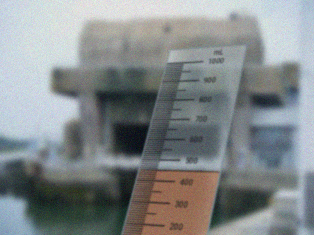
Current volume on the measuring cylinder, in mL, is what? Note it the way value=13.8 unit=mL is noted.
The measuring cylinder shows value=450 unit=mL
